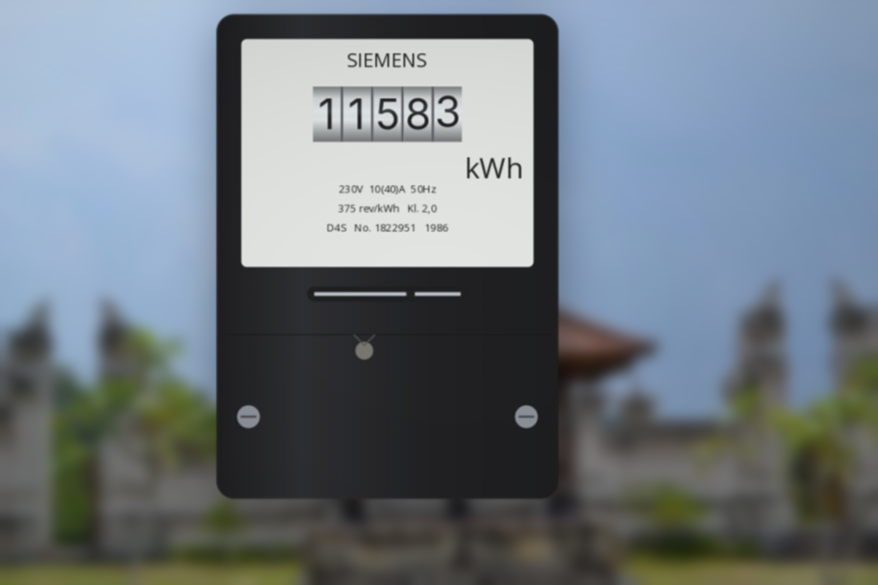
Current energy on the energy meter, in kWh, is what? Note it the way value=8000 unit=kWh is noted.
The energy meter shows value=11583 unit=kWh
